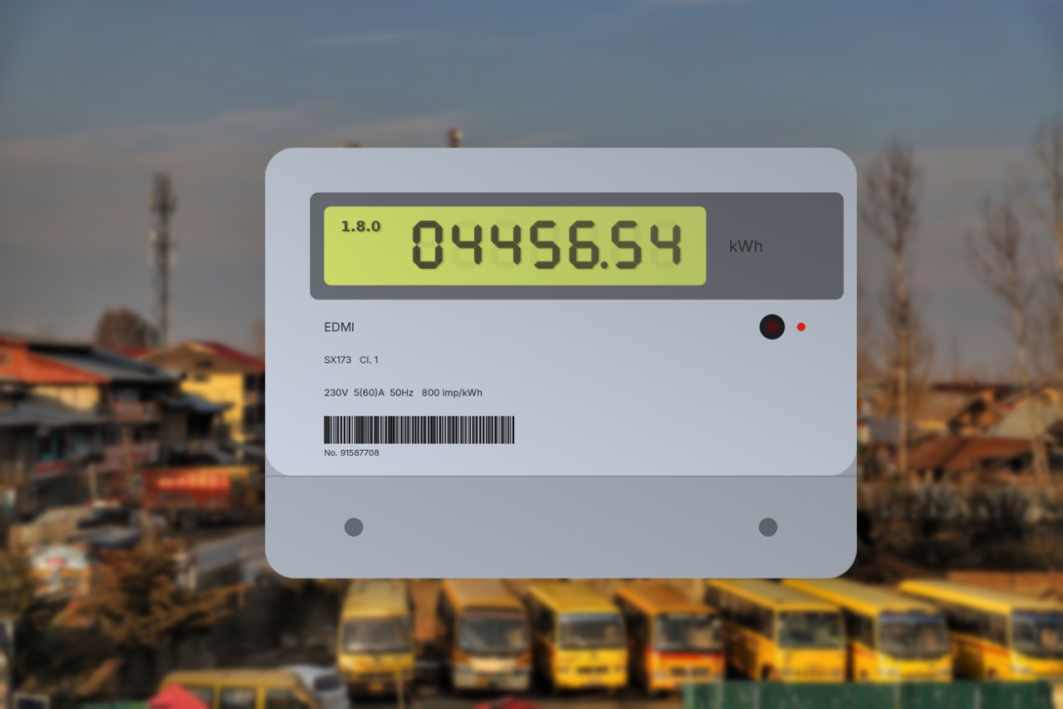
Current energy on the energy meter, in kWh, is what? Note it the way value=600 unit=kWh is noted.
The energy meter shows value=4456.54 unit=kWh
